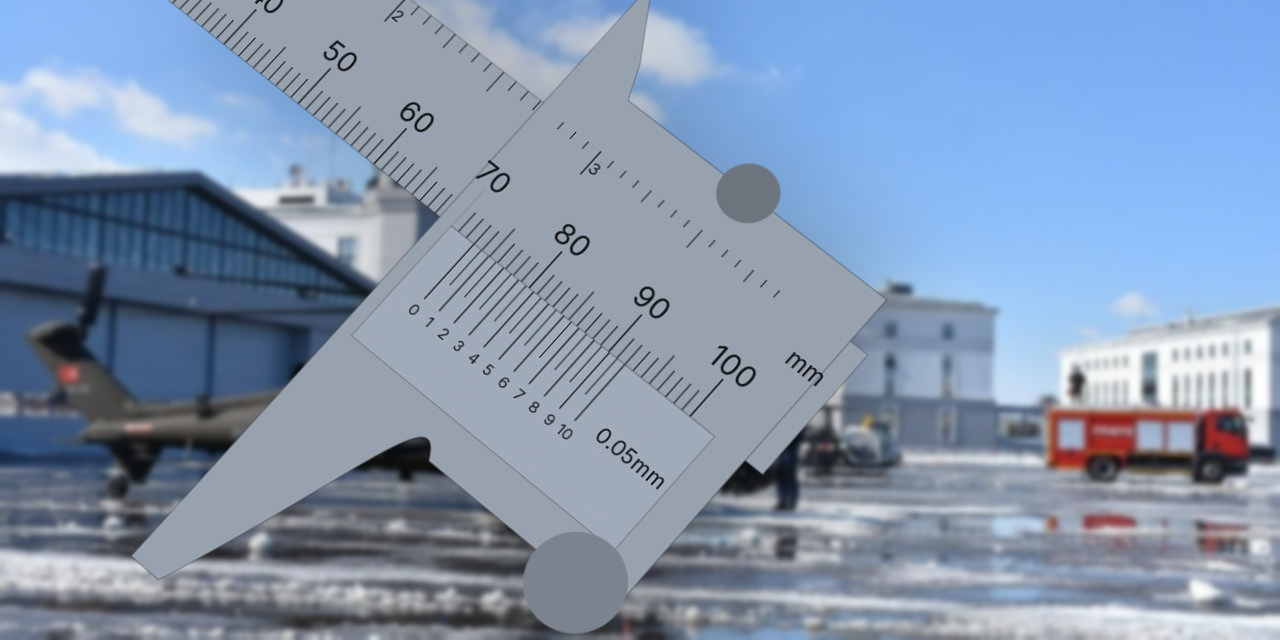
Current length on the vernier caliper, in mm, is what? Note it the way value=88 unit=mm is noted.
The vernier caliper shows value=73.0 unit=mm
